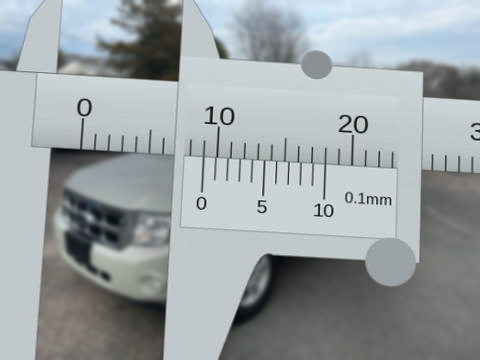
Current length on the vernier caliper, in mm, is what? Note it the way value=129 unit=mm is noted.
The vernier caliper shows value=9.0 unit=mm
